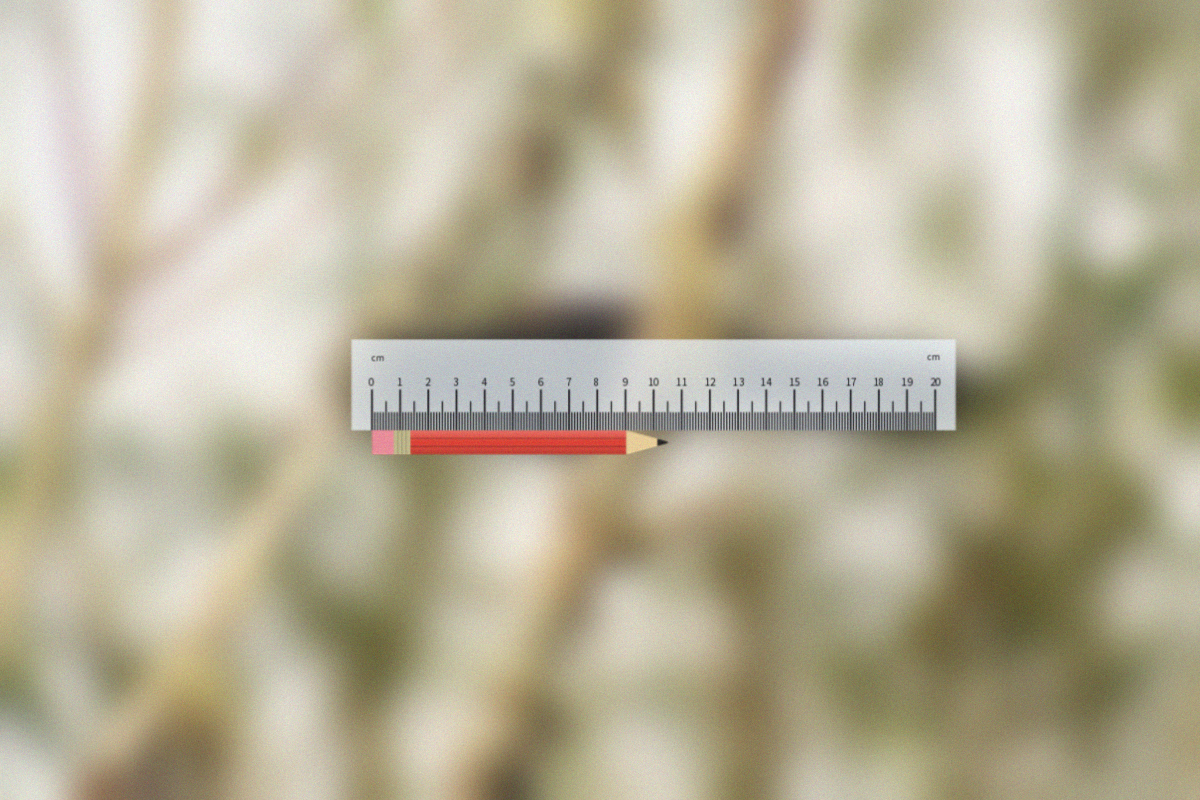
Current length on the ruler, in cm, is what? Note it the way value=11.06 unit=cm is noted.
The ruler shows value=10.5 unit=cm
